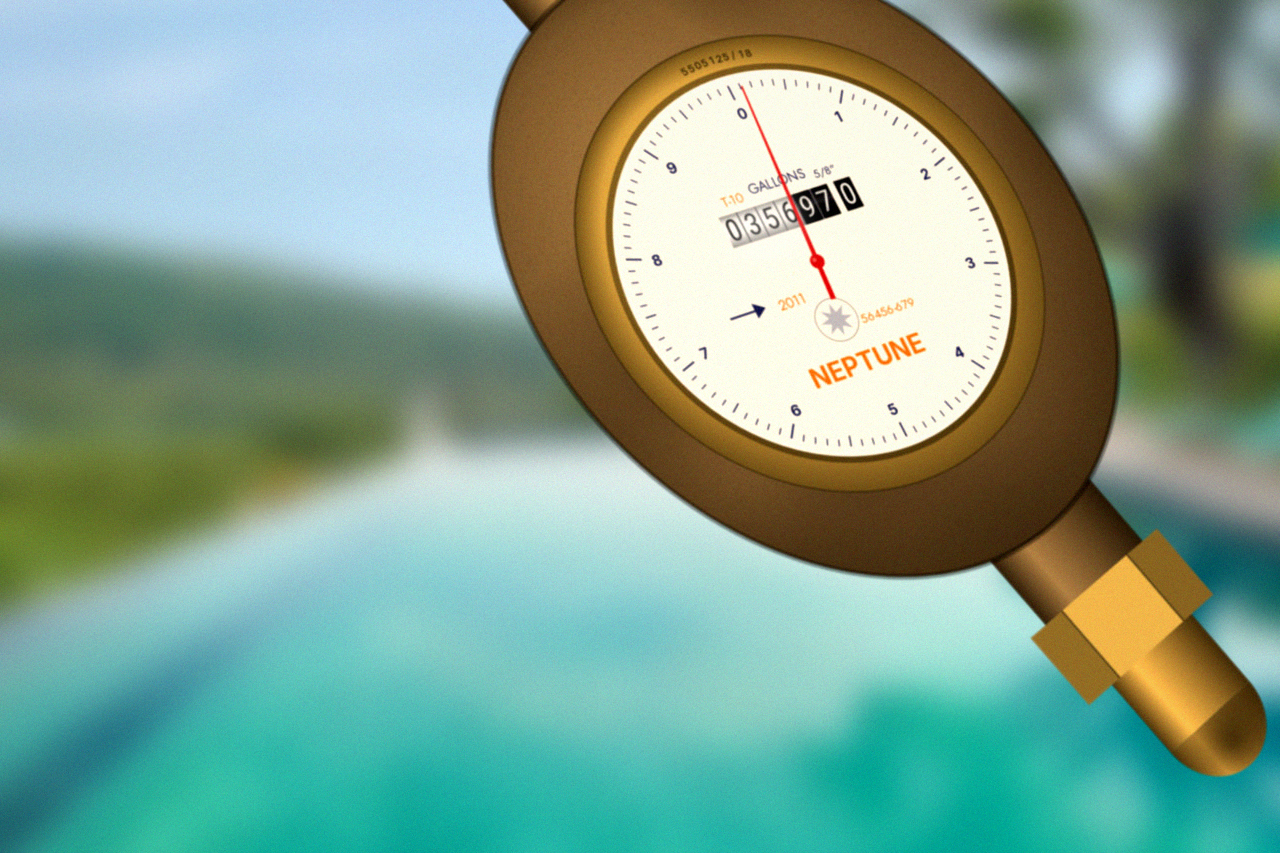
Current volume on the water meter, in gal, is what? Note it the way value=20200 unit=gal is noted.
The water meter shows value=356970.1 unit=gal
